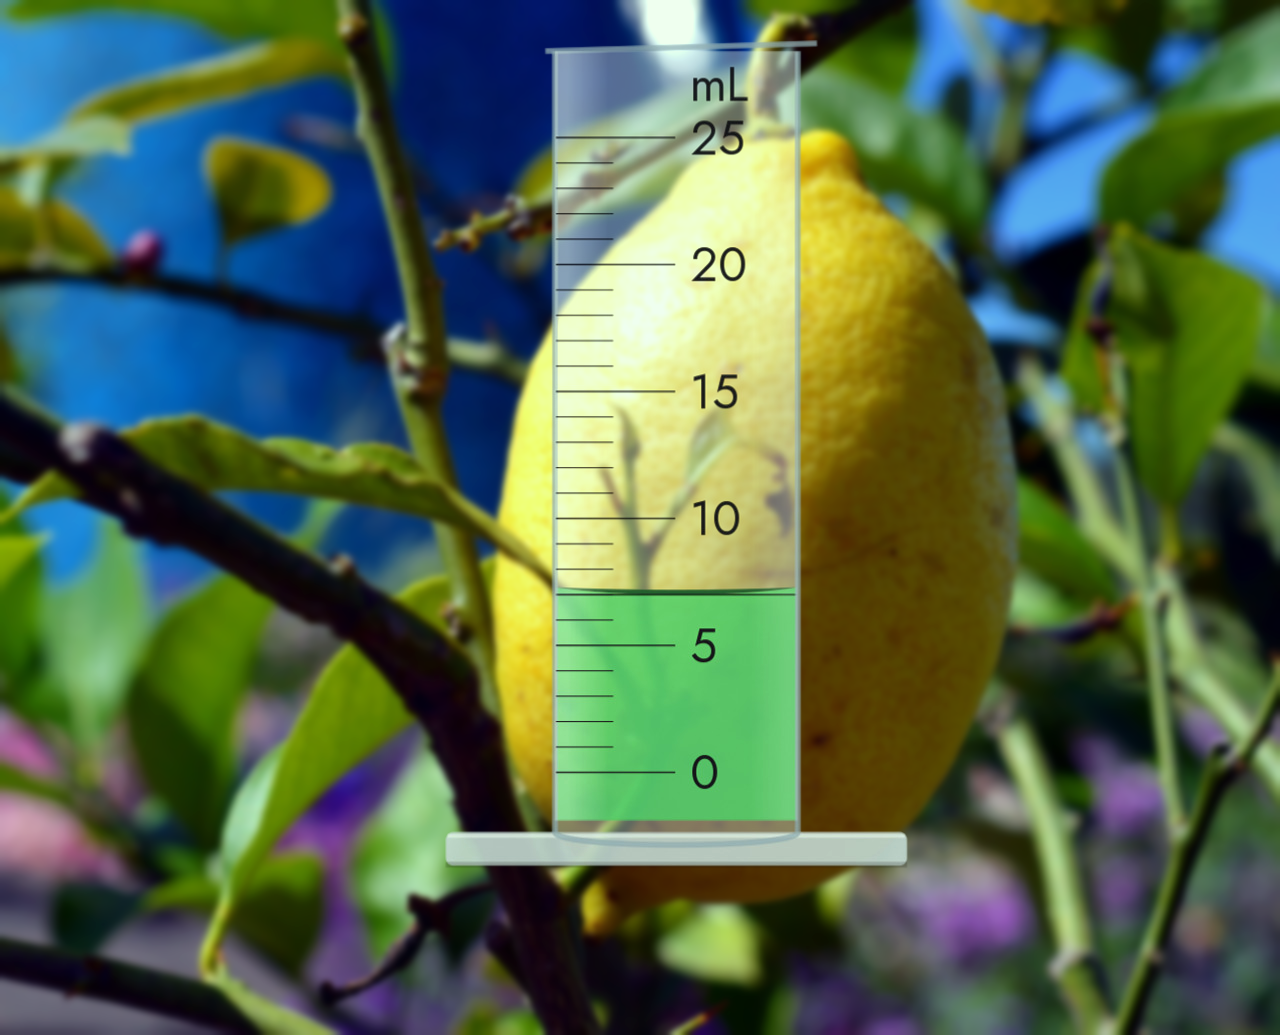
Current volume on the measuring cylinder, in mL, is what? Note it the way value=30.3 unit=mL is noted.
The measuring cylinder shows value=7 unit=mL
